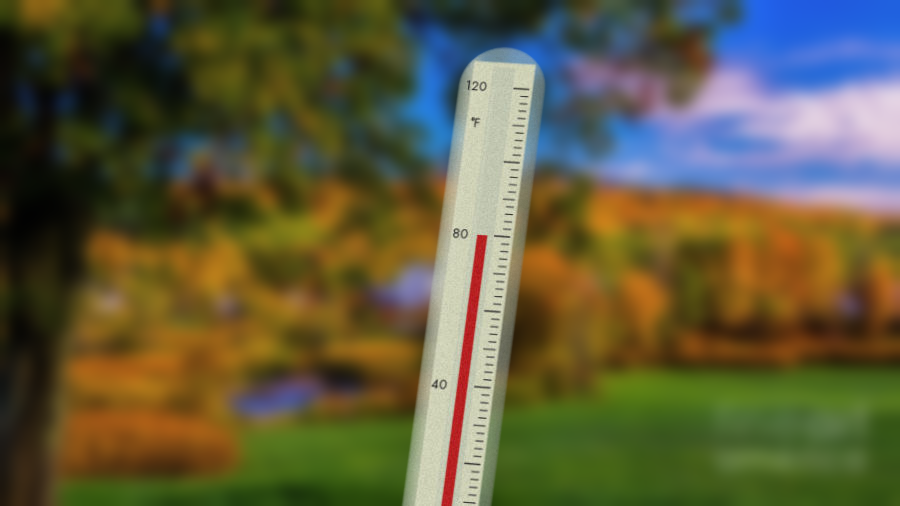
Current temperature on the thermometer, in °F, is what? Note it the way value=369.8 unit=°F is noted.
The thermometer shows value=80 unit=°F
